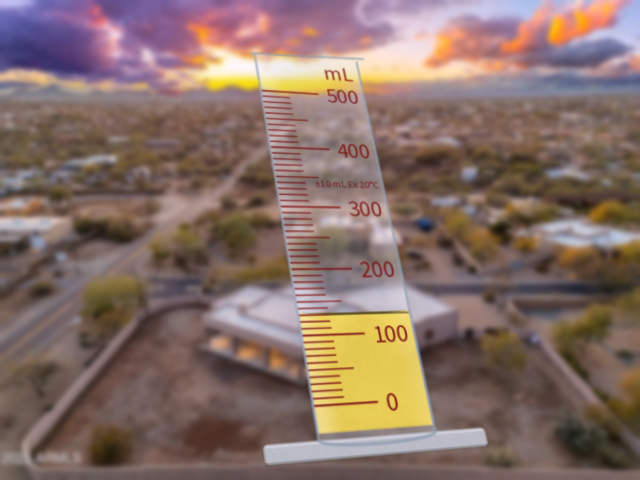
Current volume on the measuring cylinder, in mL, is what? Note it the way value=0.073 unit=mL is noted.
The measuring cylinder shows value=130 unit=mL
